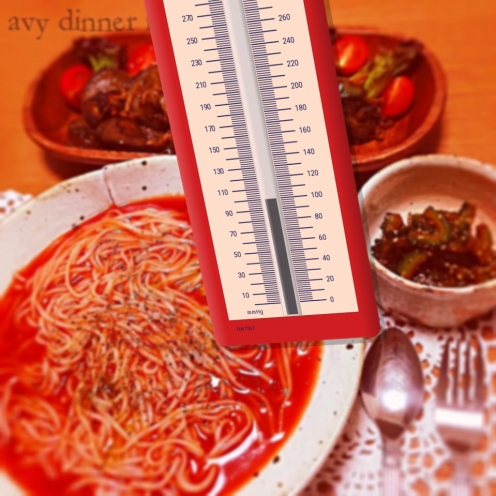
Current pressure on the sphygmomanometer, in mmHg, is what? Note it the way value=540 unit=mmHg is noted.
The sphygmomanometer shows value=100 unit=mmHg
